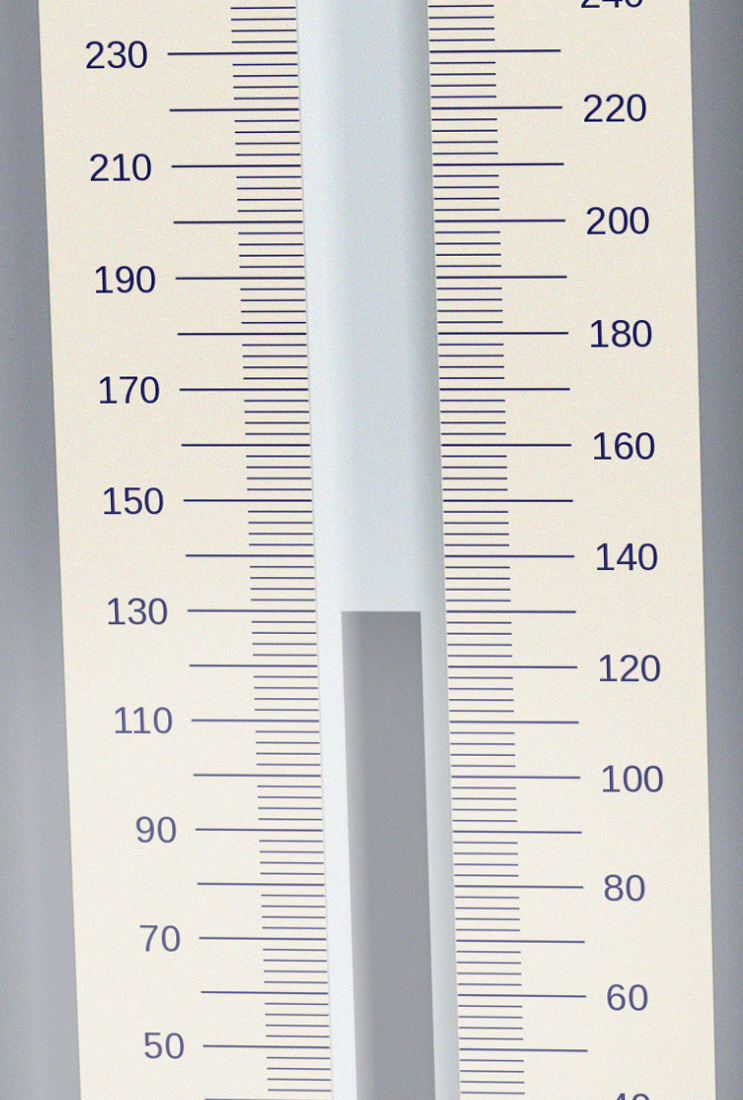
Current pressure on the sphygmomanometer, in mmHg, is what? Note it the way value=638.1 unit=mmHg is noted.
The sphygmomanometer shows value=130 unit=mmHg
